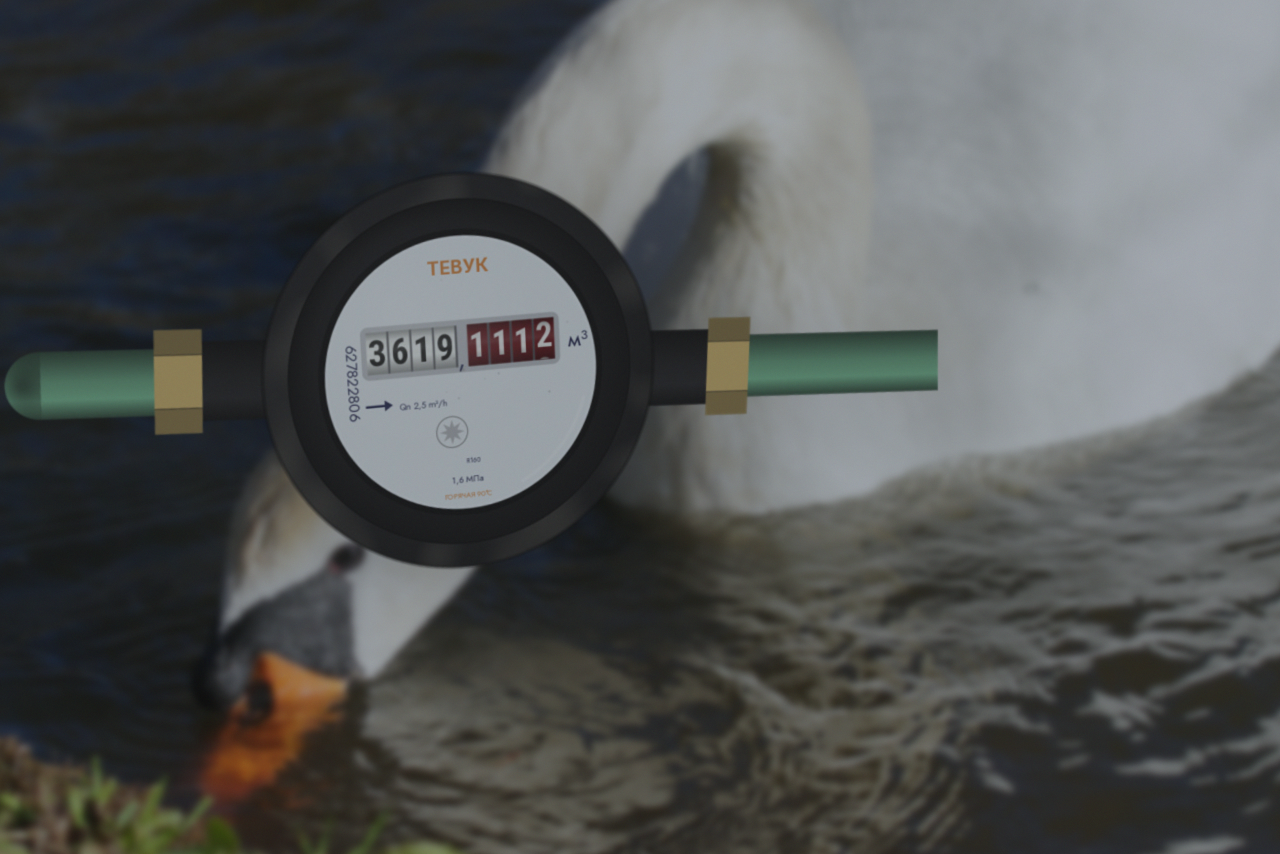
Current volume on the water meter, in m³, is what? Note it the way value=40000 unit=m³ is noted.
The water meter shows value=3619.1112 unit=m³
